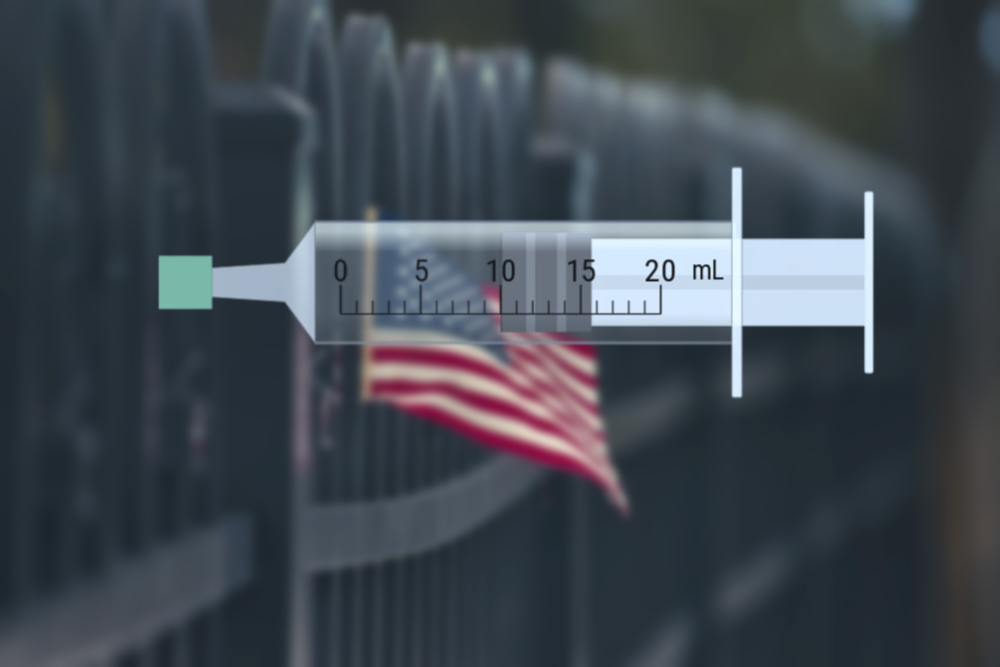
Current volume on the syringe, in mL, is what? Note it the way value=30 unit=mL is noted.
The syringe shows value=10 unit=mL
